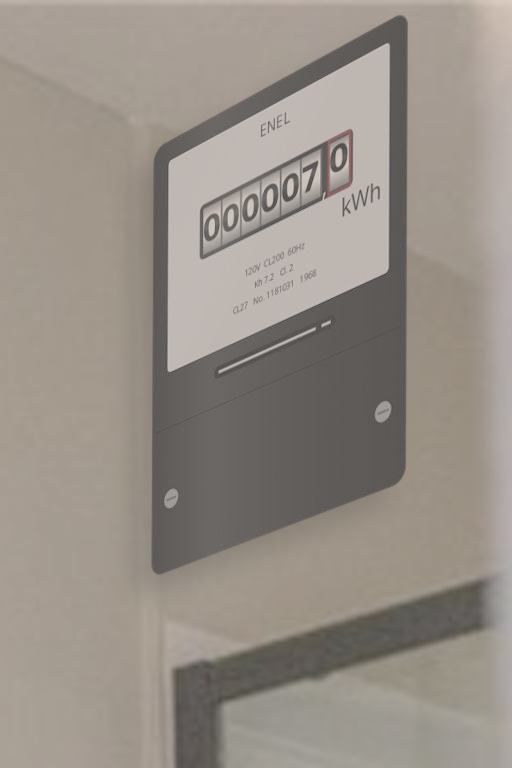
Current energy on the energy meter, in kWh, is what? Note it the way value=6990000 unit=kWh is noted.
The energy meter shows value=7.0 unit=kWh
